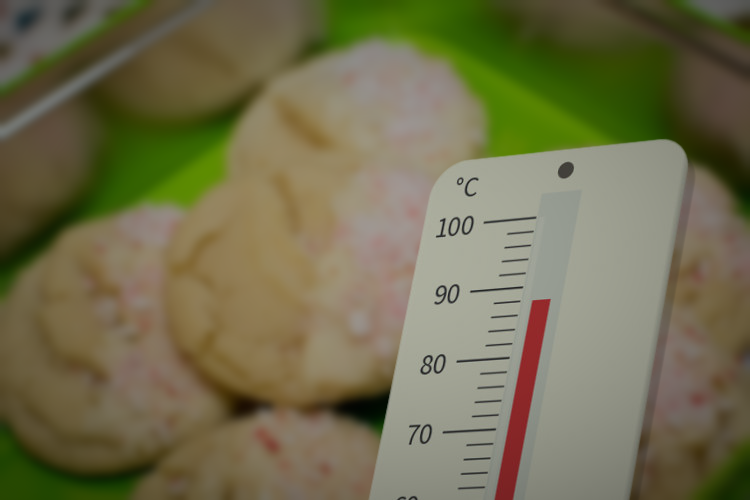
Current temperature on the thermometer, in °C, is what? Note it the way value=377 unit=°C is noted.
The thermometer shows value=88 unit=°C
